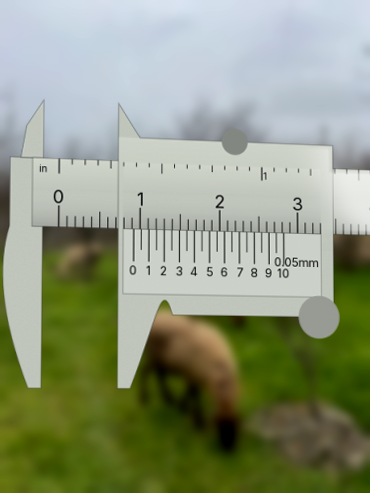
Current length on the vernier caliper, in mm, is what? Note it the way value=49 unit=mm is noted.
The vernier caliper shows value=9.2 unit=mm
